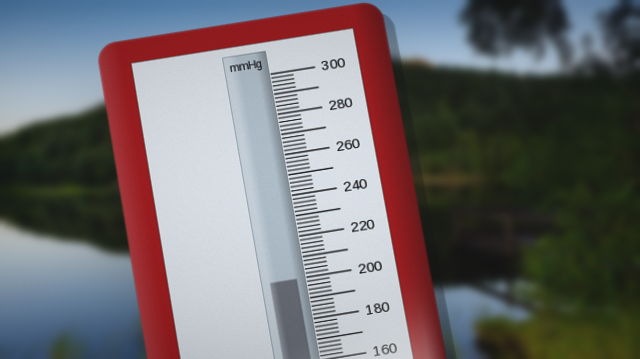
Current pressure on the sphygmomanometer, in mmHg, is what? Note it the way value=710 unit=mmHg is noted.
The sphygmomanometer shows value=200 unit=mmHg
